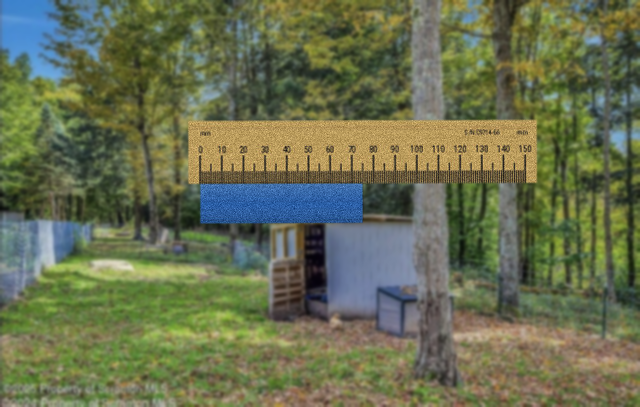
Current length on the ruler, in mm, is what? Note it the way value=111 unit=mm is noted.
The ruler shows value=75 unit=mm
